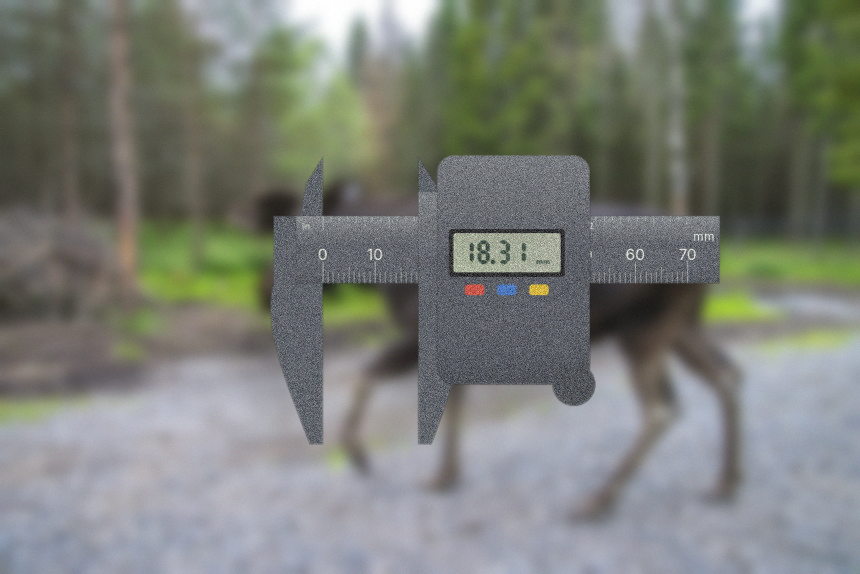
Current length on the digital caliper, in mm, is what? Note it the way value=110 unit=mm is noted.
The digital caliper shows value=18.31 unit=mm
